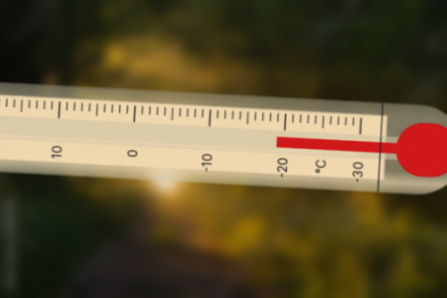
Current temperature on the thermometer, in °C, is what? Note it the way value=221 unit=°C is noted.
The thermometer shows value=-19 unit=°C
